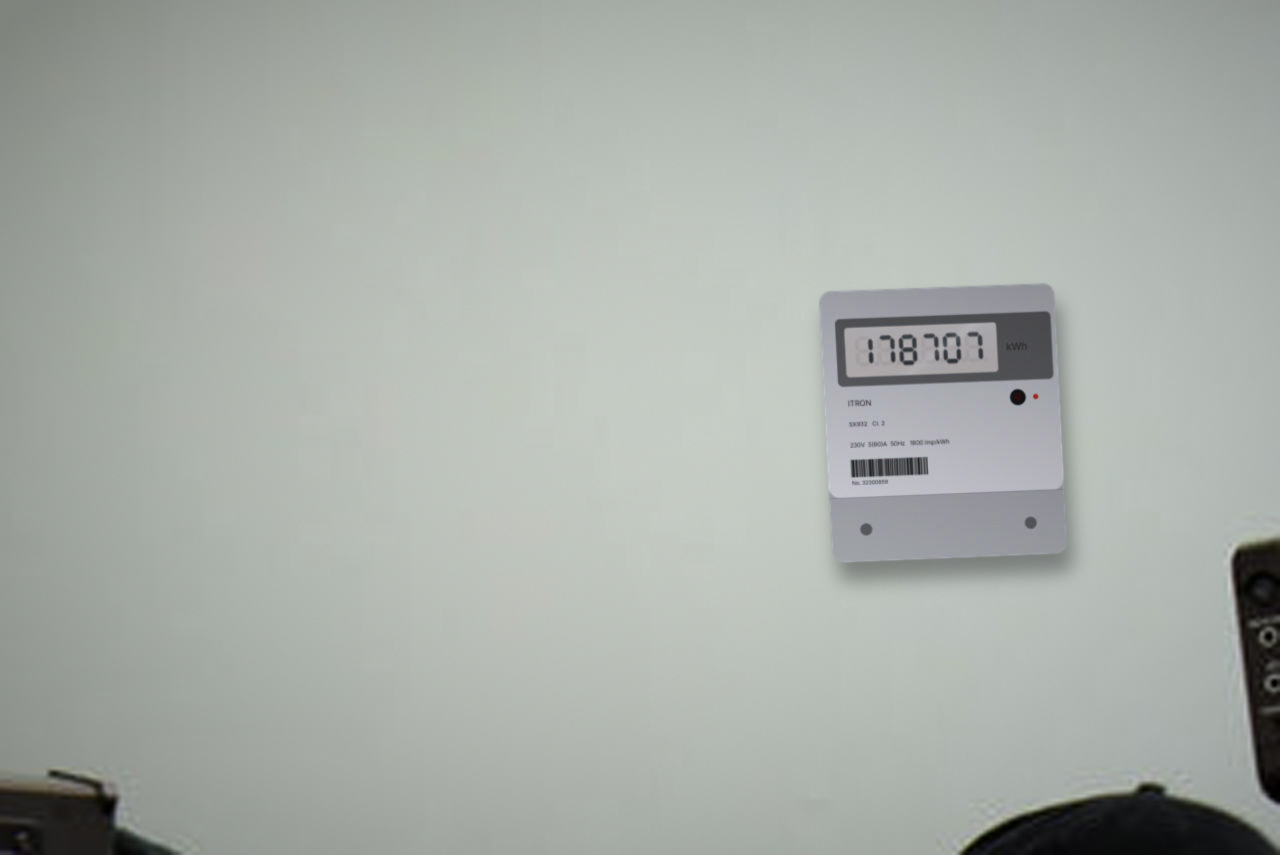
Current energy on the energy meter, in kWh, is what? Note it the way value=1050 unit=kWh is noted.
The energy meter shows value=178707 unit=kWh
